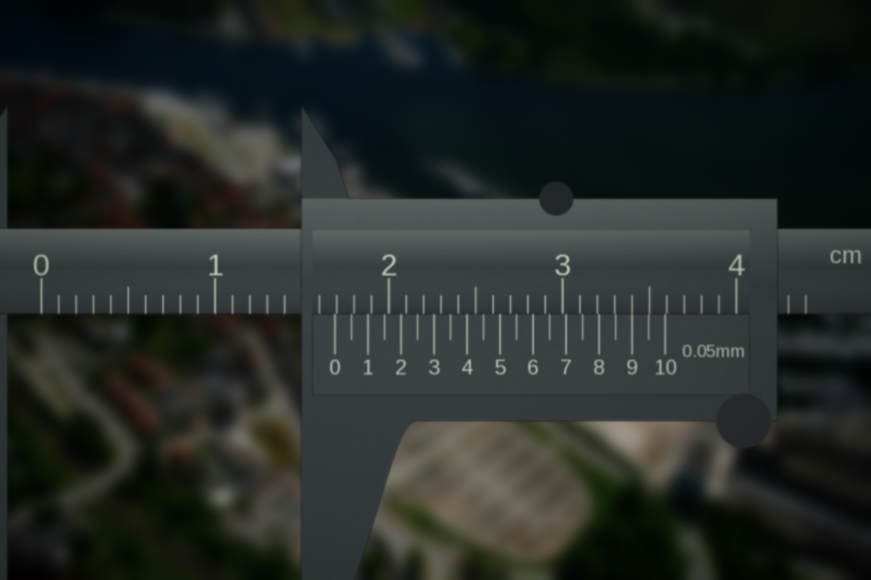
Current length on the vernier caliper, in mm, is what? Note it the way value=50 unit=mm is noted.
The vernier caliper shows value=16.9 unit=mm
